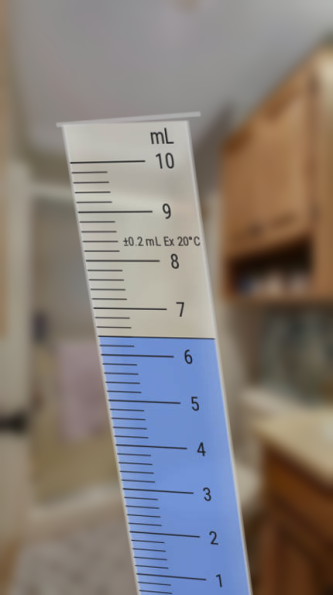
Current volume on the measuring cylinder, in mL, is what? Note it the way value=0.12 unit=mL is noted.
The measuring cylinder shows value=6.4 unit=mL
